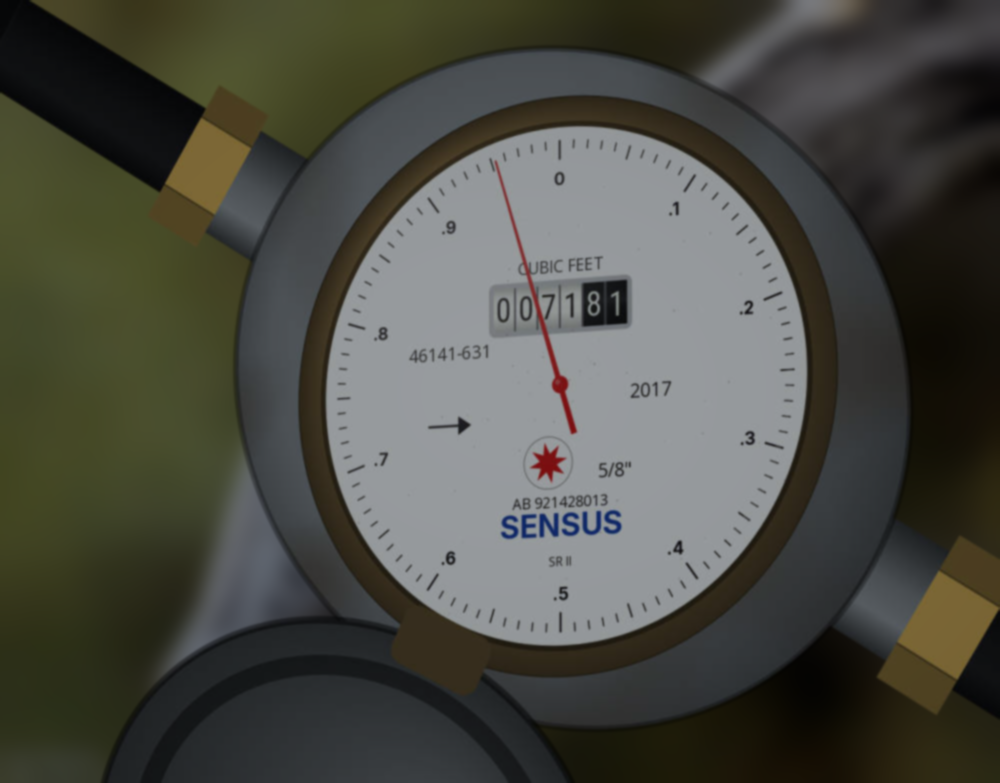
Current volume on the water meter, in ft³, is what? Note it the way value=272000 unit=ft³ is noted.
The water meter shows value=7180.95 unit=ft³
